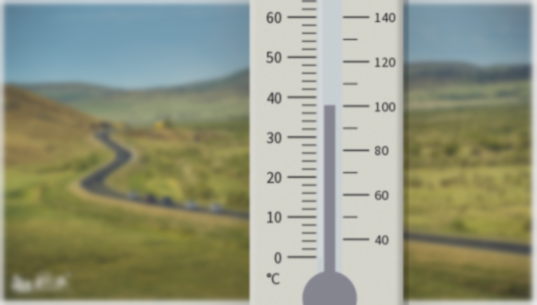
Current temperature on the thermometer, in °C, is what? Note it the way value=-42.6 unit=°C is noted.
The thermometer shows value=38 unit=°C
